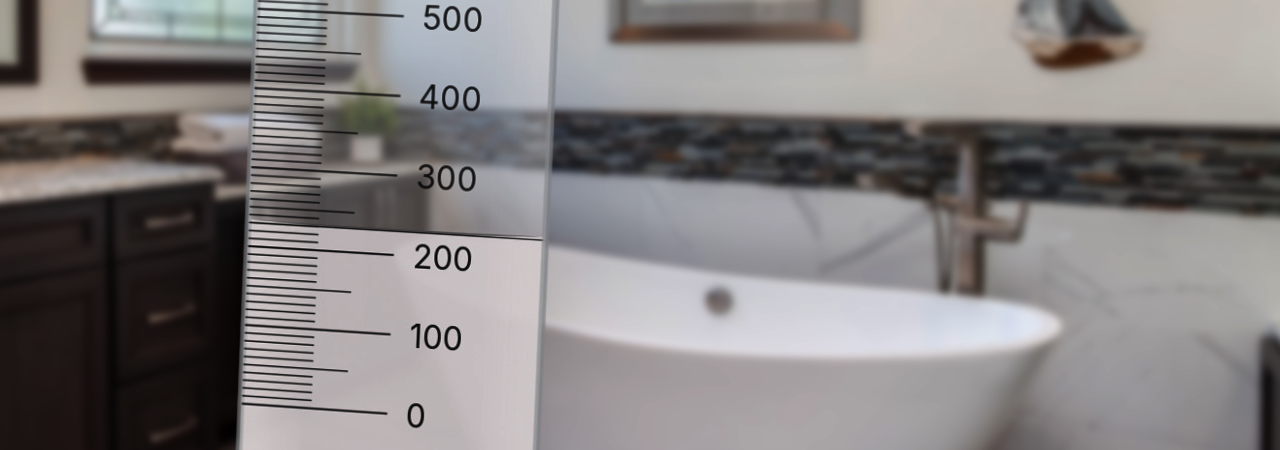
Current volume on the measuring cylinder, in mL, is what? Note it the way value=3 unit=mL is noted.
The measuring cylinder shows value=230 unit=mL
